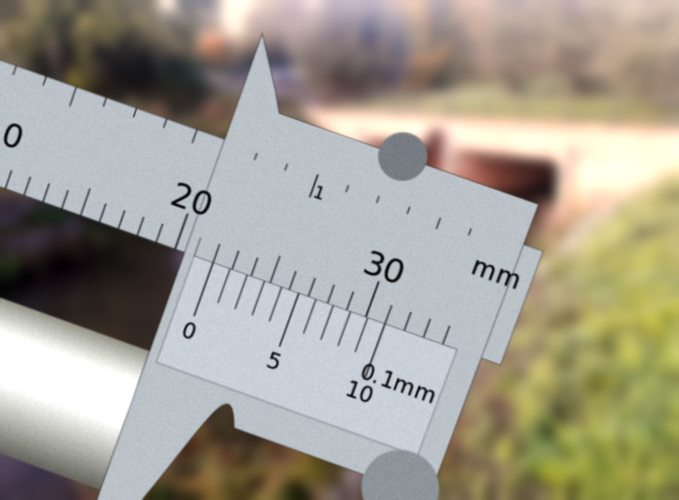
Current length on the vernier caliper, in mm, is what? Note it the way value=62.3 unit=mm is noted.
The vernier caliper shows value=22.0 unit=mm
